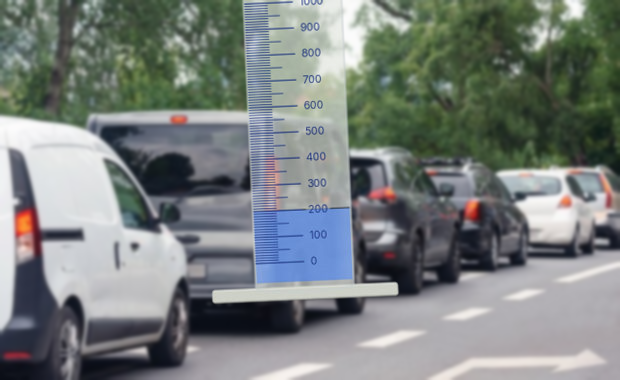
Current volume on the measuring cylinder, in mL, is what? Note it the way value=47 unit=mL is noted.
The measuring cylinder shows value=200 unit=mL
